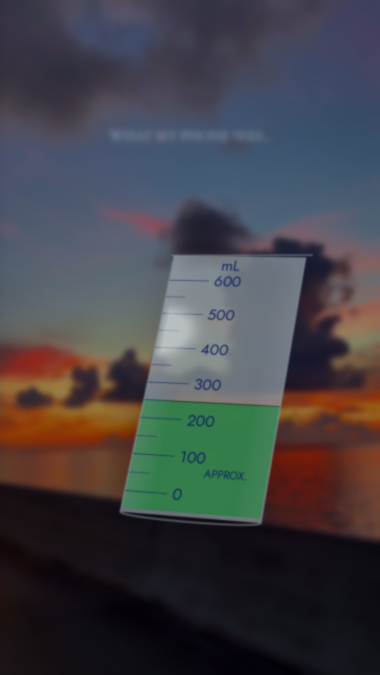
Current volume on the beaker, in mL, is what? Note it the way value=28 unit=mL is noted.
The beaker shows value=250 unit=mL
